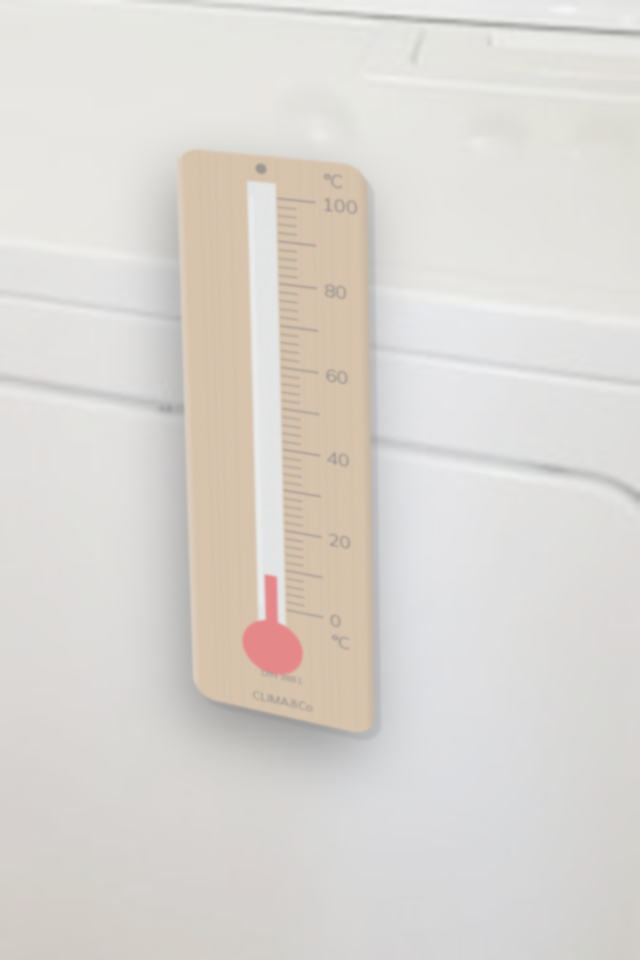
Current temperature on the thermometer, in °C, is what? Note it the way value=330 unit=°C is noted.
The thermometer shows value=8 unit=°C
